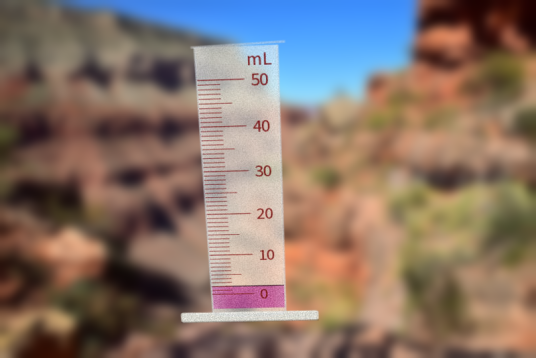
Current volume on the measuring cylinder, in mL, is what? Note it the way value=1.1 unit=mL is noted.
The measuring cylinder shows value=2 unit=mL
